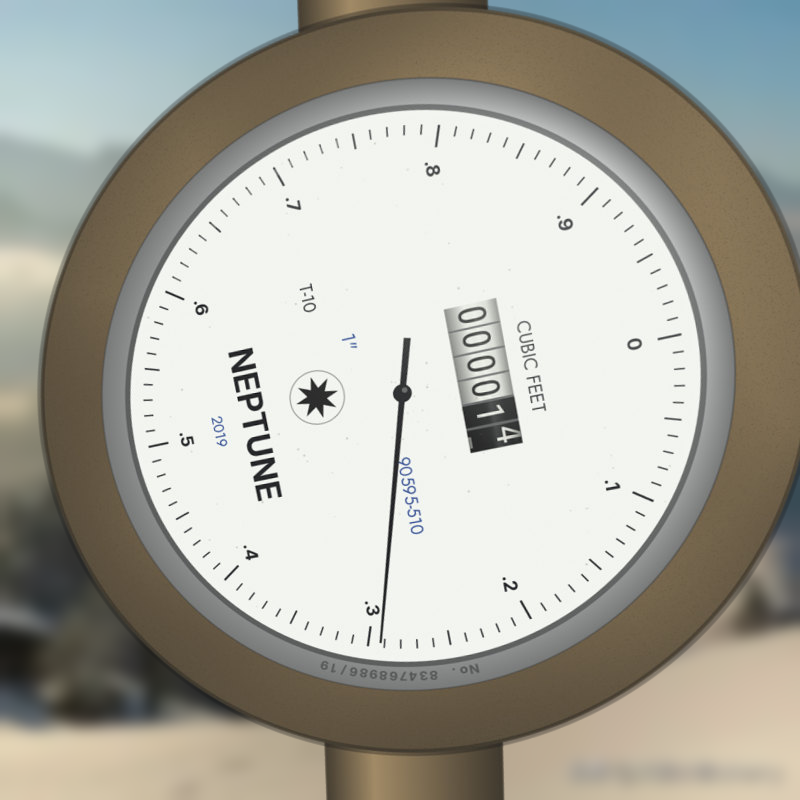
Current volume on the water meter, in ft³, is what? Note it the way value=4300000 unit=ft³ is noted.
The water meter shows value=14.29 unit=ft³
